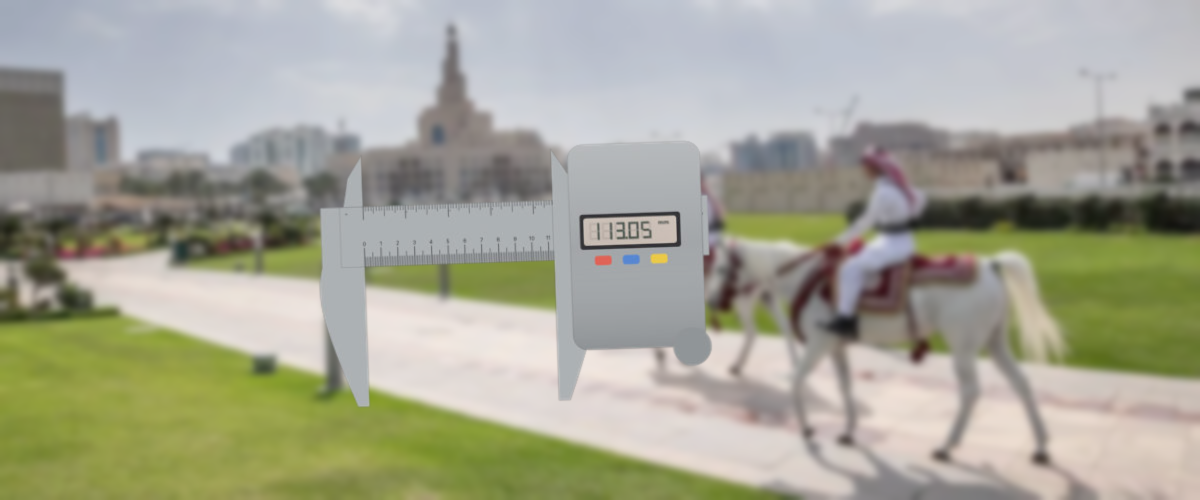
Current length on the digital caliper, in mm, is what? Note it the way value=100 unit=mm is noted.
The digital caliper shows value=113.05 unit=mm
